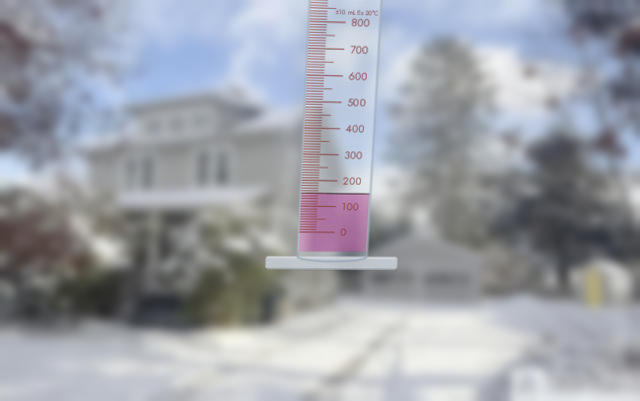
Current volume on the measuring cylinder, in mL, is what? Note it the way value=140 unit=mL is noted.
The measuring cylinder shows value=150 unit=mL
